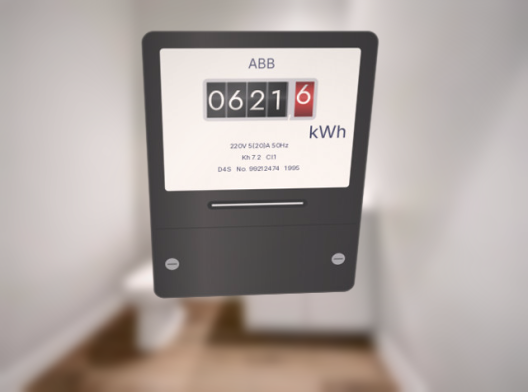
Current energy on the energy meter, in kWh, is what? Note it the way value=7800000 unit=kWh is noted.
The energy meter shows value=621.6 unit=kWh
